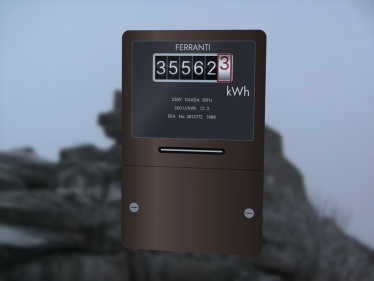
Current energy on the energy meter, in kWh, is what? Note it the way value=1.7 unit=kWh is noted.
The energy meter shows value=35562.3 unit=kWh
